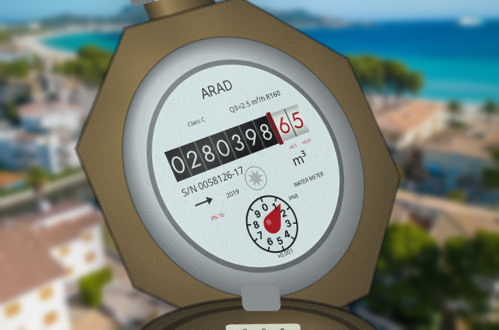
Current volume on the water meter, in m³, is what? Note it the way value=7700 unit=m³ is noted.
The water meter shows value=280398.651 unit=m³
